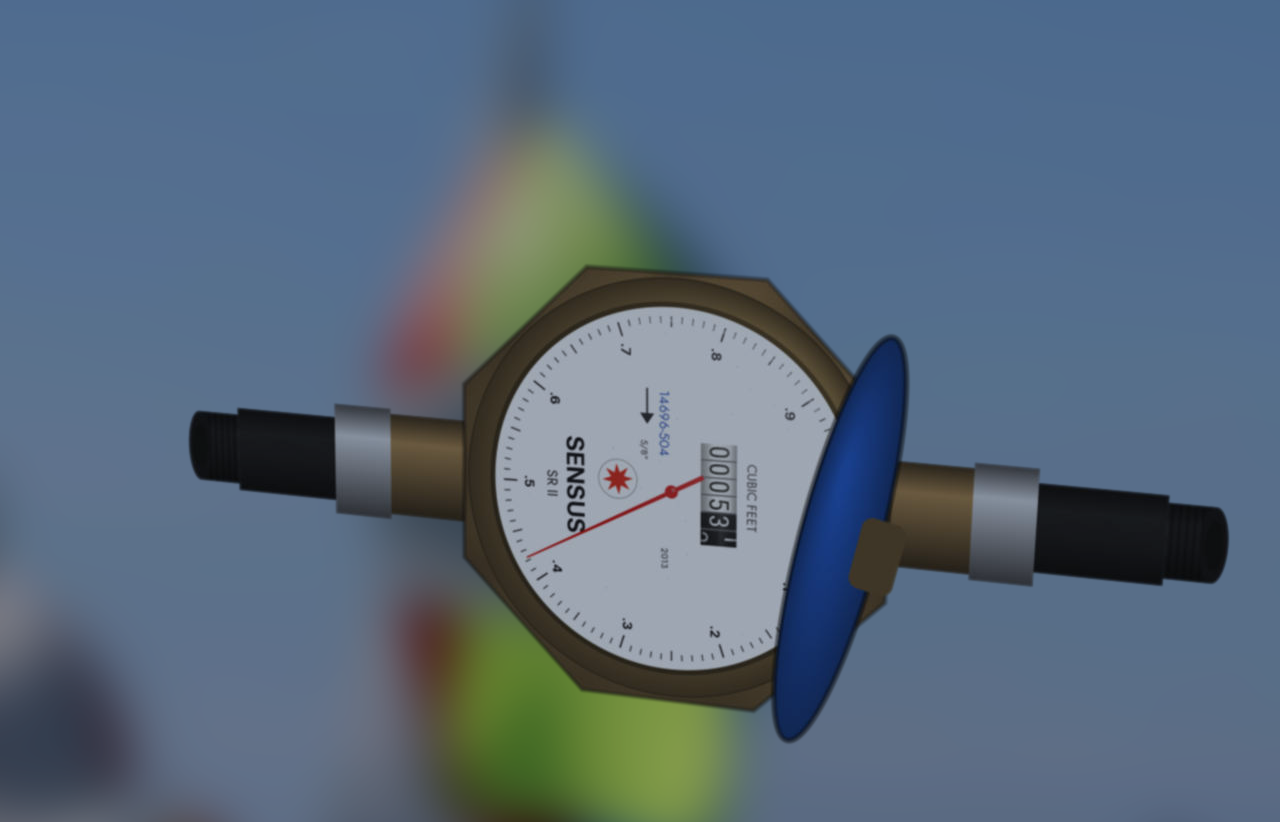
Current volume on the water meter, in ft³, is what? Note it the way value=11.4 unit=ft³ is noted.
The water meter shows value=531.42 unit=ft³
